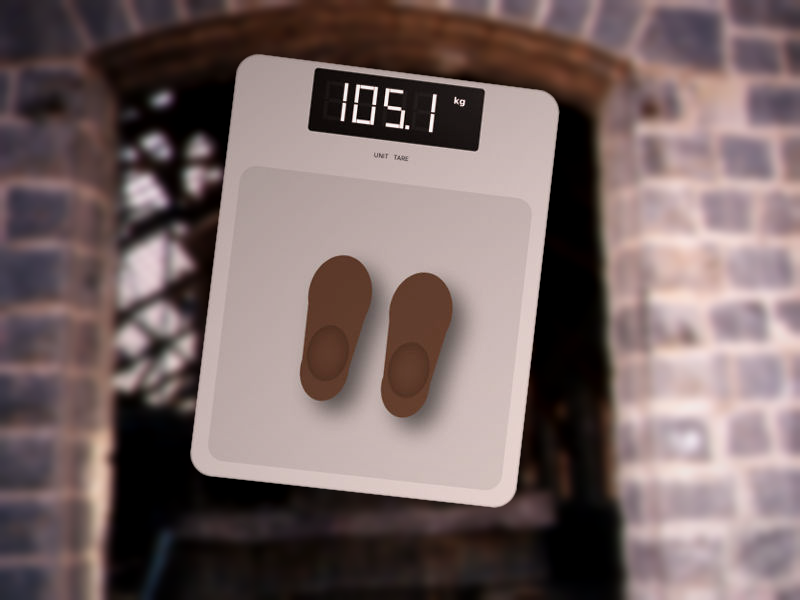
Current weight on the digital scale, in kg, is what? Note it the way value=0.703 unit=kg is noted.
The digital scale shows value=105.1 unit=kg
